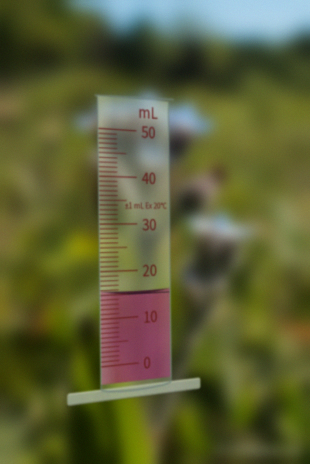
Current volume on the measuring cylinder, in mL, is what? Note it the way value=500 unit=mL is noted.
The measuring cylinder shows value=15 unit=mL
